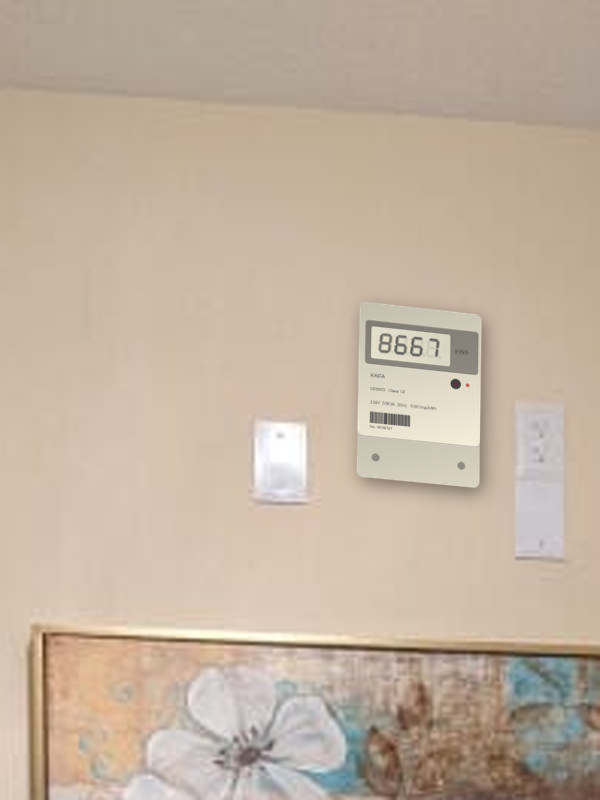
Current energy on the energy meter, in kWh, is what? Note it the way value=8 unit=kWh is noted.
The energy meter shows value=8667 unit=kWh
